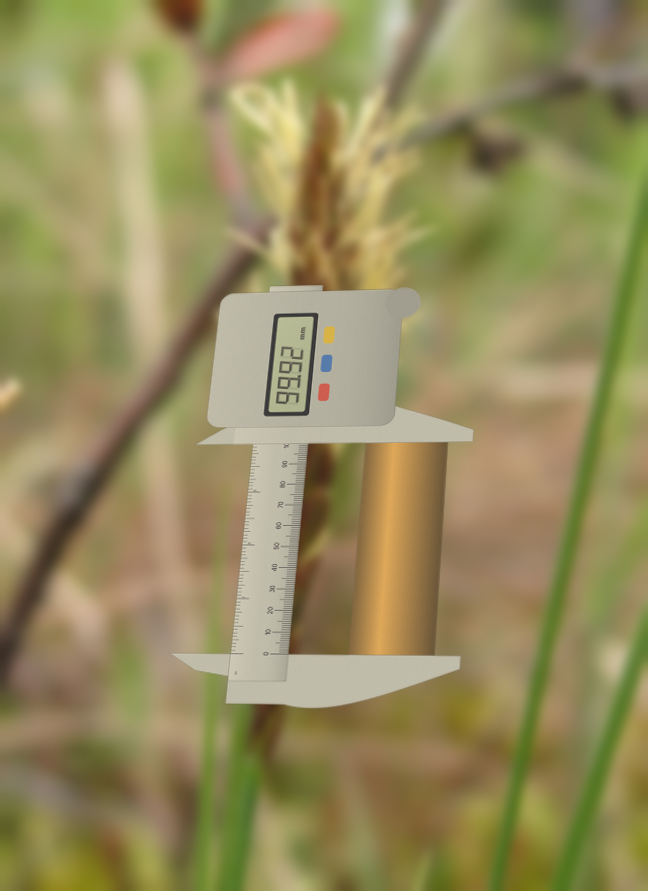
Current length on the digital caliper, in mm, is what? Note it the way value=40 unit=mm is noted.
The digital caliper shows value=99.92 unit=mm
